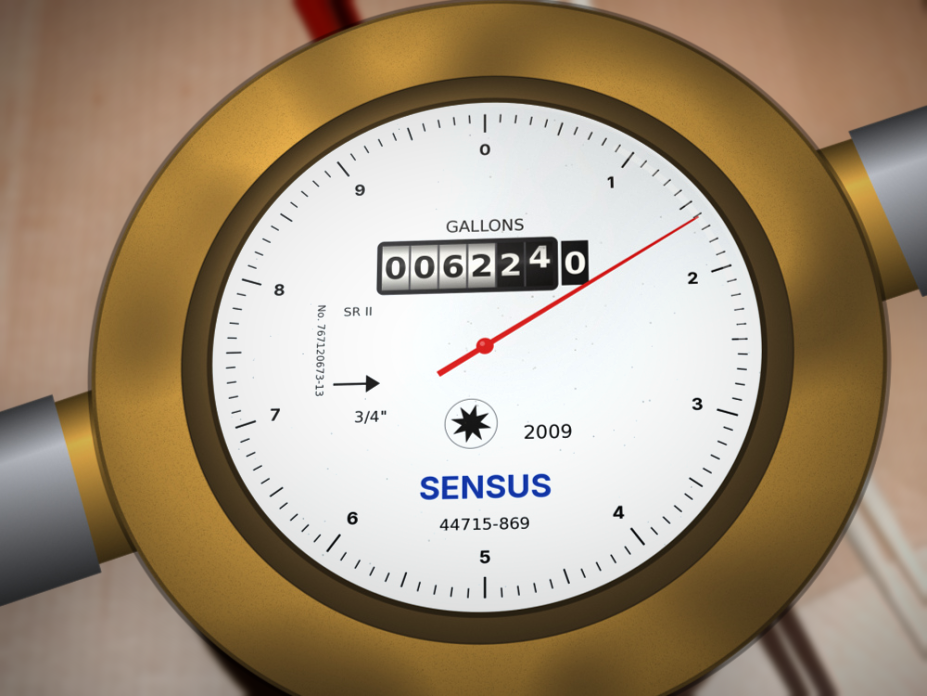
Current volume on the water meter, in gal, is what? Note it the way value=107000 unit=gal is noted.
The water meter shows value=62241.6 unit=gal
